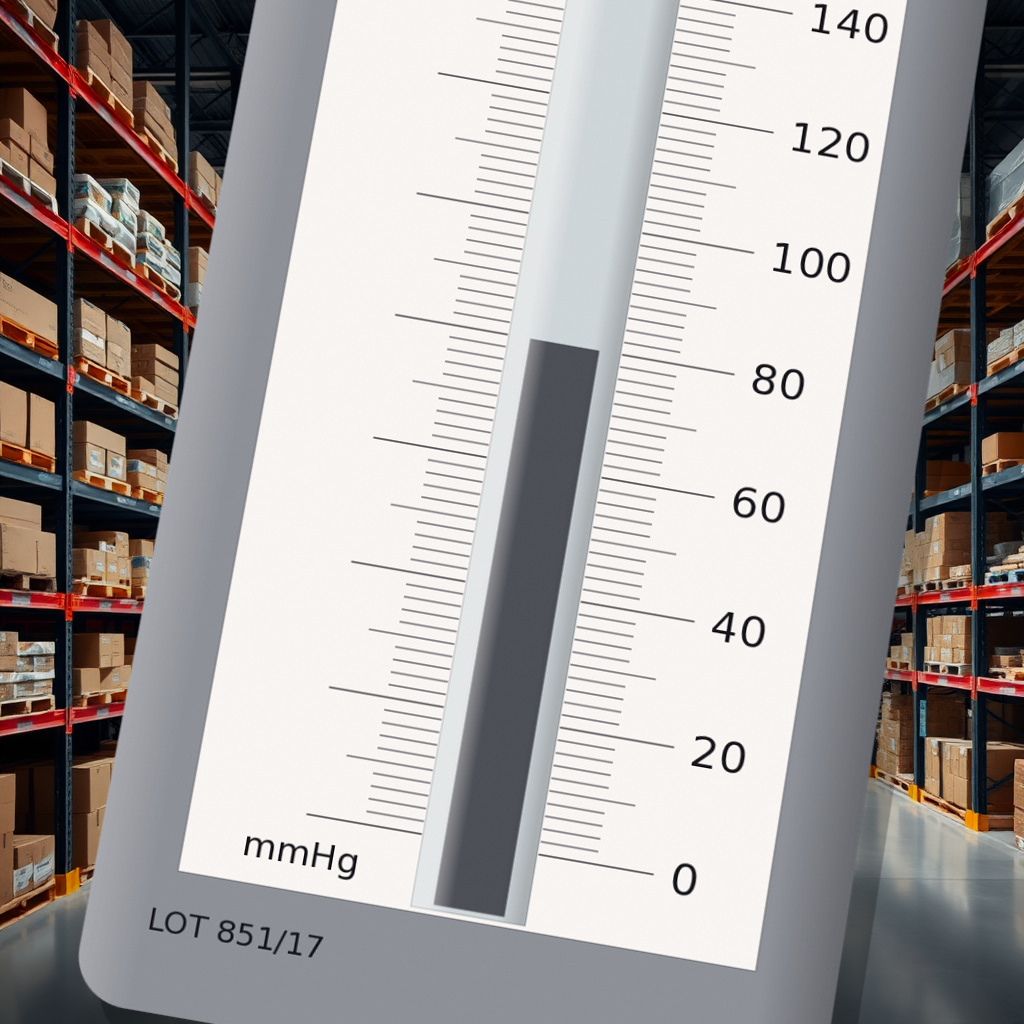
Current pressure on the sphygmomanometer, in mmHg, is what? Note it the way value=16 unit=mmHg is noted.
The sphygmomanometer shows value=80 unit=mmHg
